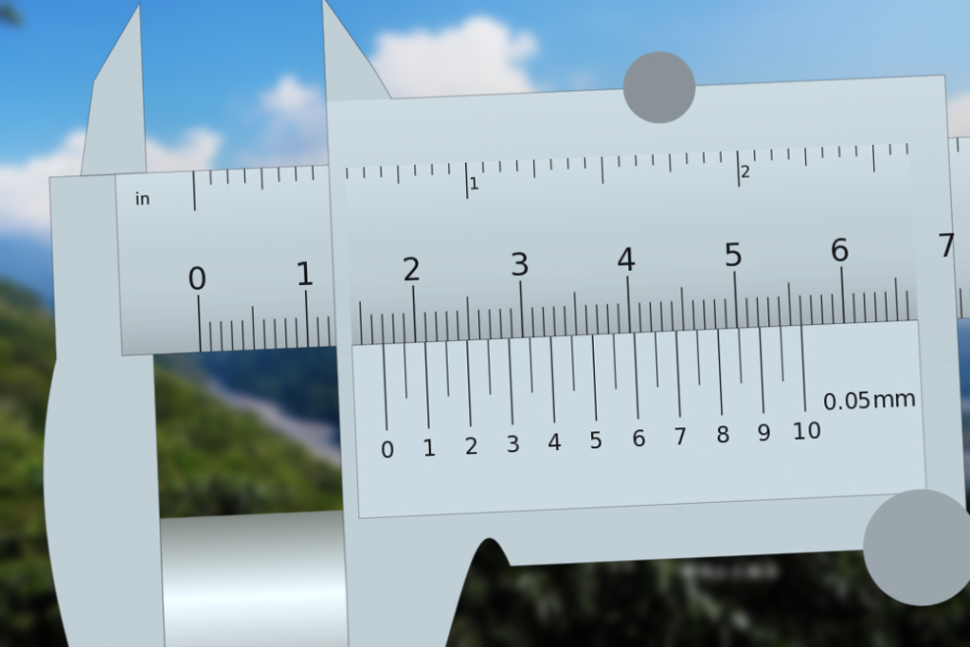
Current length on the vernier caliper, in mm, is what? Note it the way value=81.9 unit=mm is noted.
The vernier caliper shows value=17.0 unit=mm
